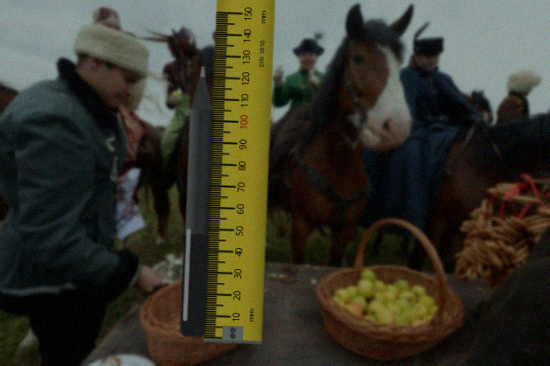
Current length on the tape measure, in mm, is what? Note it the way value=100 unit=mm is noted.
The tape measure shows value=125 unit=mm
